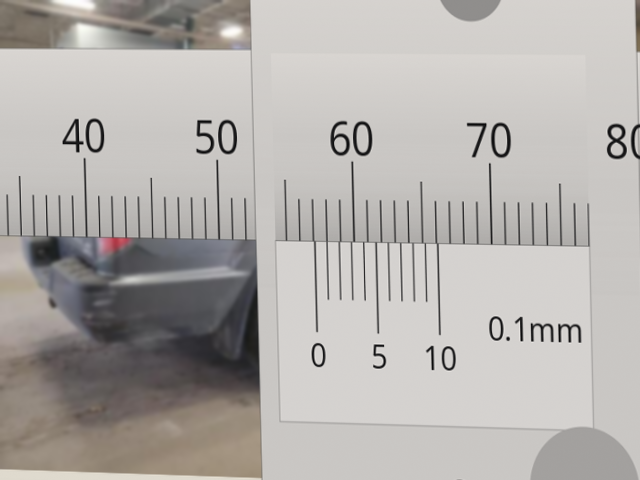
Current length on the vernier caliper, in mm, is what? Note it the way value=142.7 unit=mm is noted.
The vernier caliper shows value=57.1 unit=mm
